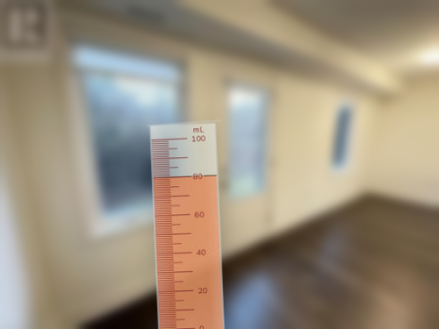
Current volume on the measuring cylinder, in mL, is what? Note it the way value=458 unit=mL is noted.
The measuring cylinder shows value=80 unit=mL
